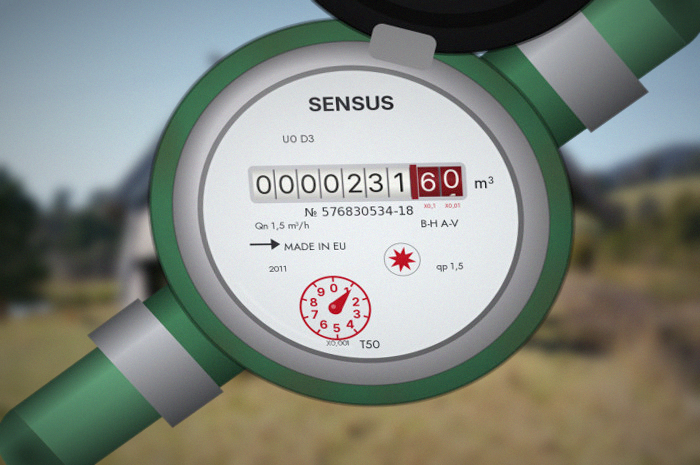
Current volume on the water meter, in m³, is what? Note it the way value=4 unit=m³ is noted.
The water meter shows value=231.601 unit=m³
